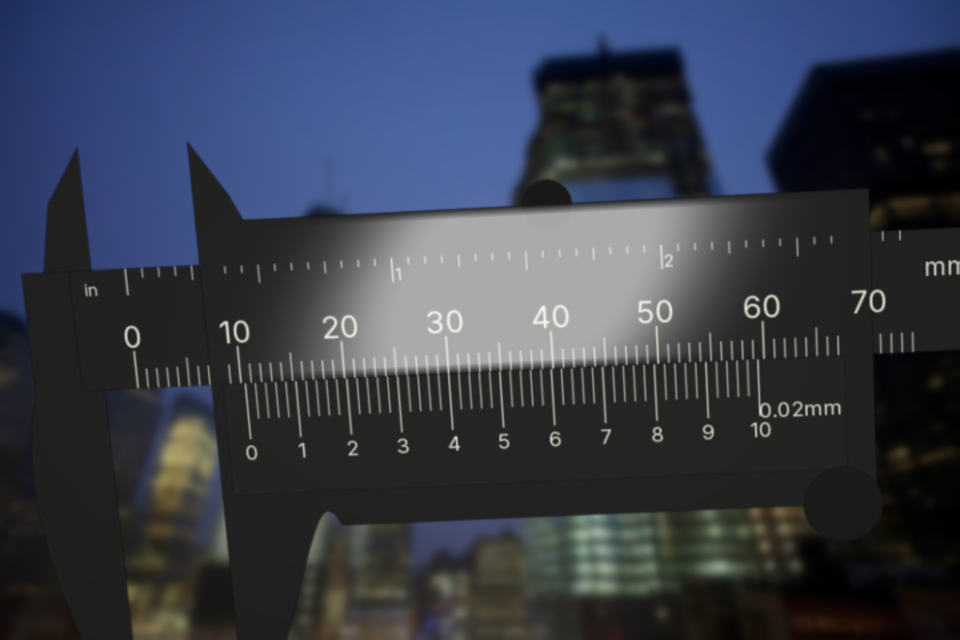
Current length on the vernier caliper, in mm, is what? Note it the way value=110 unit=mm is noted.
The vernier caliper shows value=10.4 unit=mm
